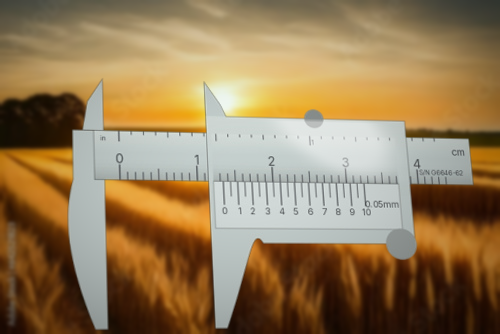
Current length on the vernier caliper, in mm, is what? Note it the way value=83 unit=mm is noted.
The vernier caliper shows value=13.4 unit=mm
